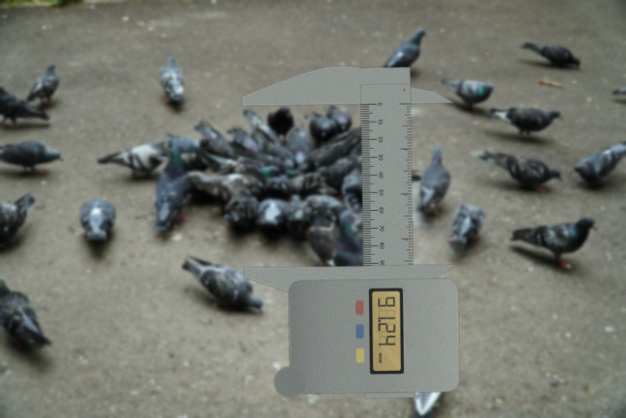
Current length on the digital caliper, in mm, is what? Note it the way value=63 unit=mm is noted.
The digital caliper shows value=91.24 unit=mm
